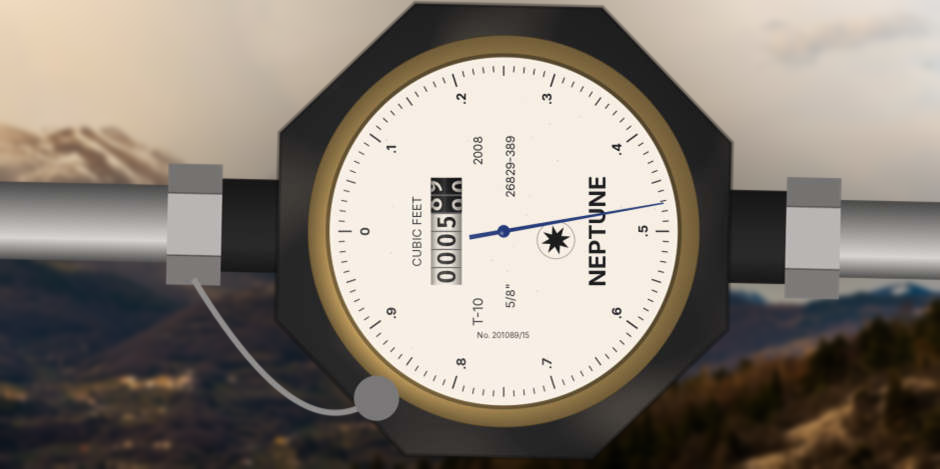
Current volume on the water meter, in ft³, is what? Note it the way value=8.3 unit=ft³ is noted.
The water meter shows value=589.47 unit=ft³
